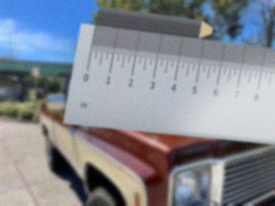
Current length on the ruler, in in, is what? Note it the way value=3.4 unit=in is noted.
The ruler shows value=5.5 unit=in
